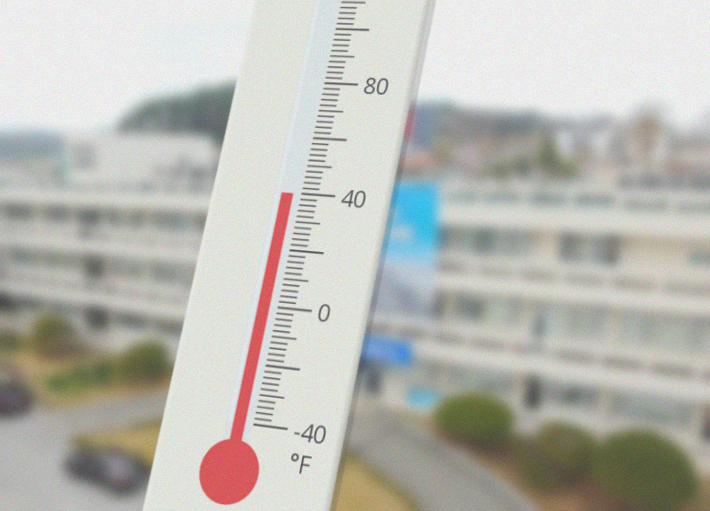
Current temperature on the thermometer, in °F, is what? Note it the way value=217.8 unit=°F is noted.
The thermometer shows value=40 unit=°F
